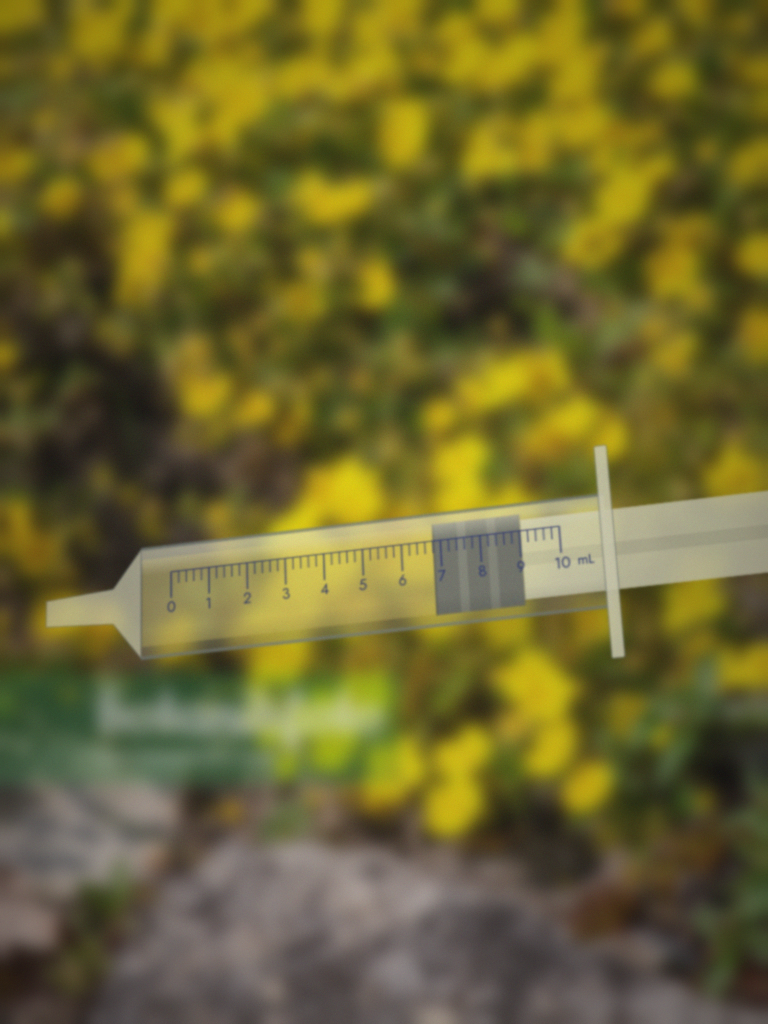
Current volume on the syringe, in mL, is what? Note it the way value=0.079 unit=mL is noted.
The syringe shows value=6.8 unit=mL
